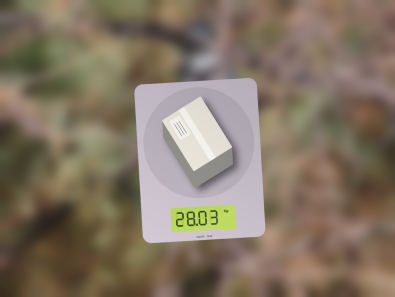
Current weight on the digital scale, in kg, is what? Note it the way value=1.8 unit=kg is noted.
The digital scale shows value=28.03 unit=kg
